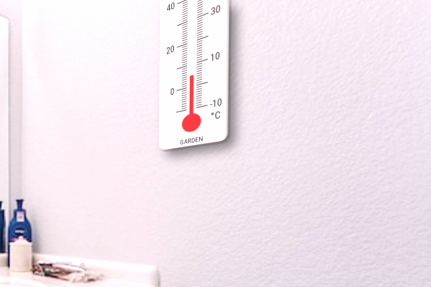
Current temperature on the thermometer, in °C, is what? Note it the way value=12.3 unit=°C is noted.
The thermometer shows value=5 unit=°C
